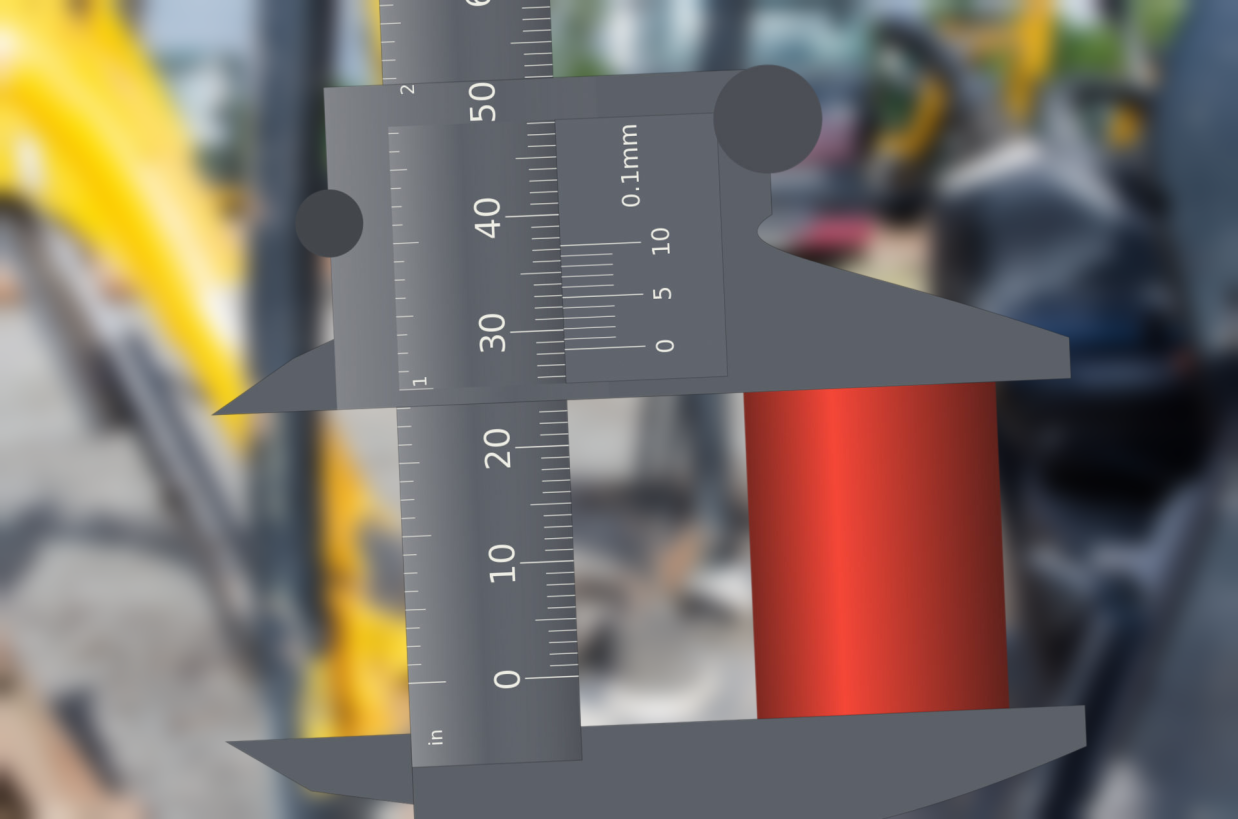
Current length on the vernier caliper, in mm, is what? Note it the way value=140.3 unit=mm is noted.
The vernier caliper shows value=28.3 unit=mm
